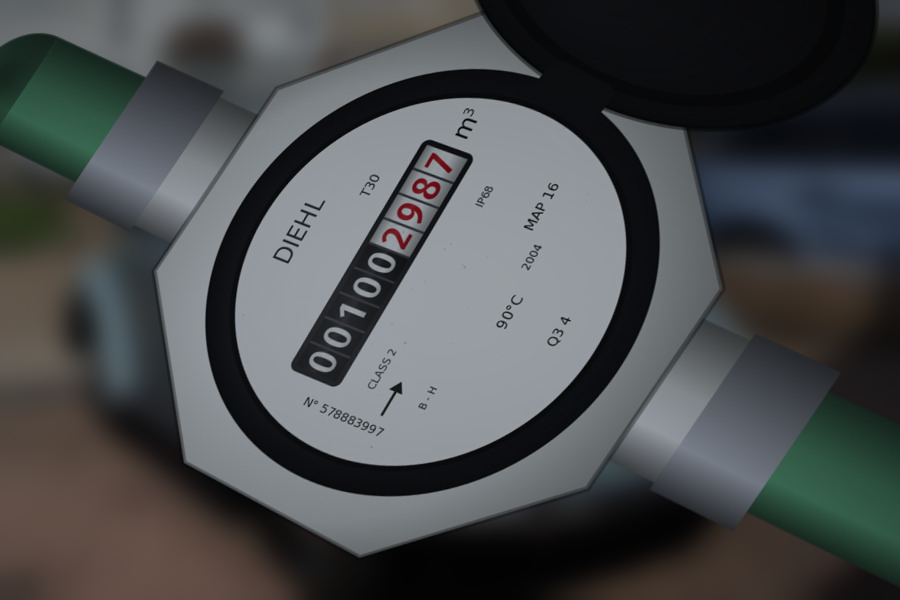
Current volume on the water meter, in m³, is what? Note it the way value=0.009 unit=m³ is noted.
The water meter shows value=100.2987 unit=m³
